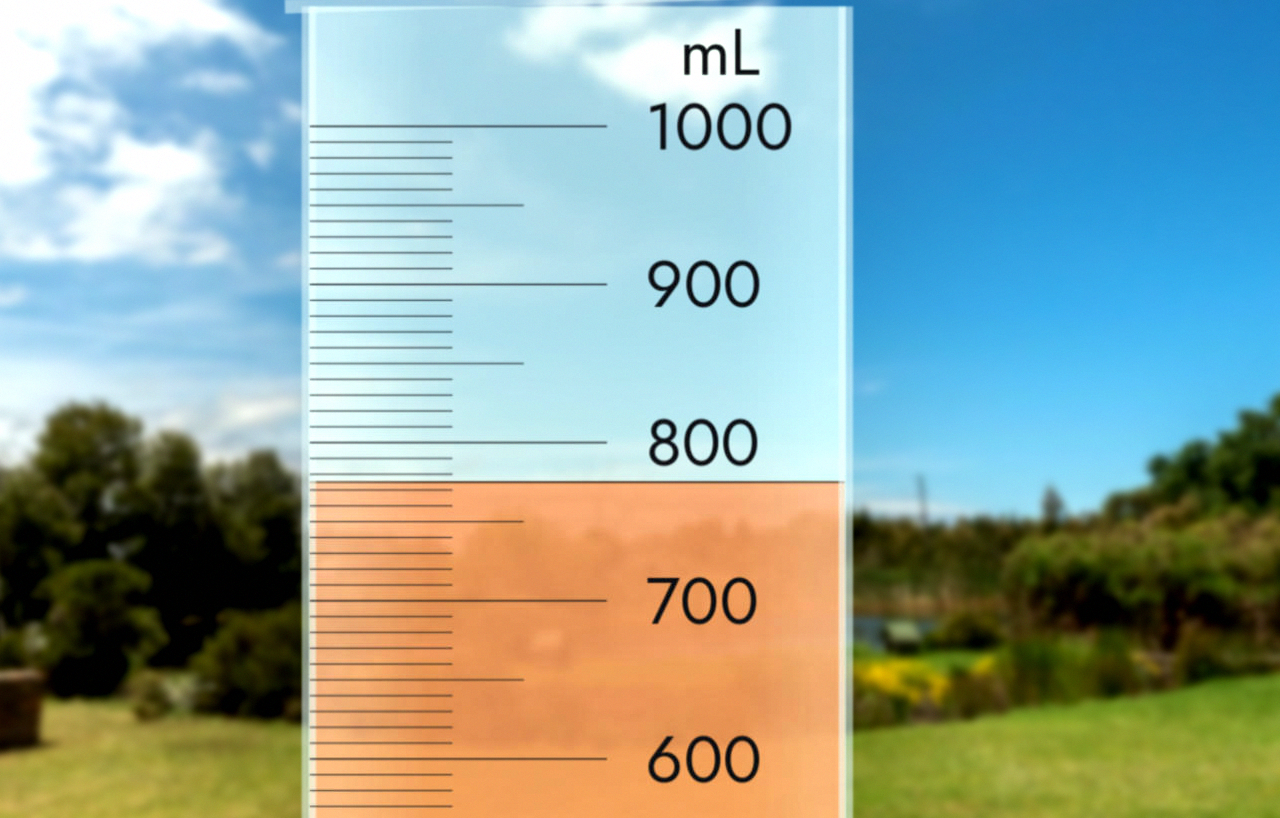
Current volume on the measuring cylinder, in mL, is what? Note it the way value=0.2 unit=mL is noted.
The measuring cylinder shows value=775 unit=mL
